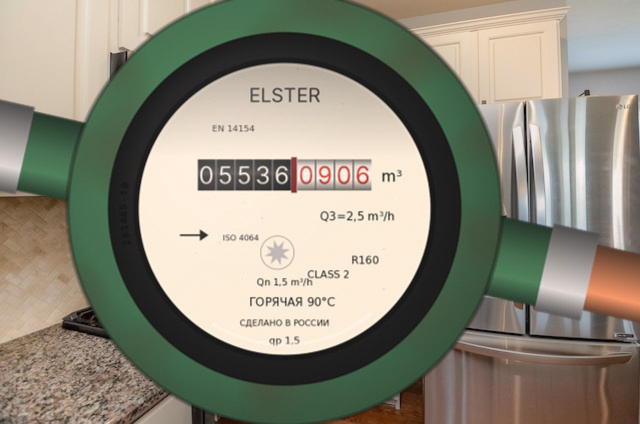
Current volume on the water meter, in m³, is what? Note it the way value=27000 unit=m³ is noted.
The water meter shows value=5536.0906 unit=m³
